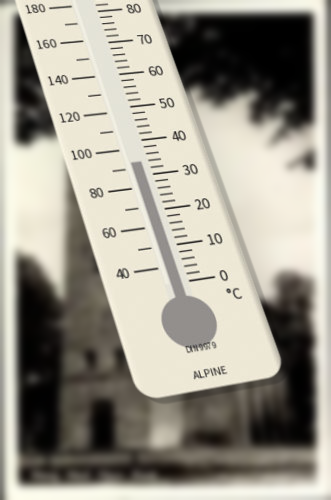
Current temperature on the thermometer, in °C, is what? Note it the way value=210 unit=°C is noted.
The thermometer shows value=34 unit=°C
